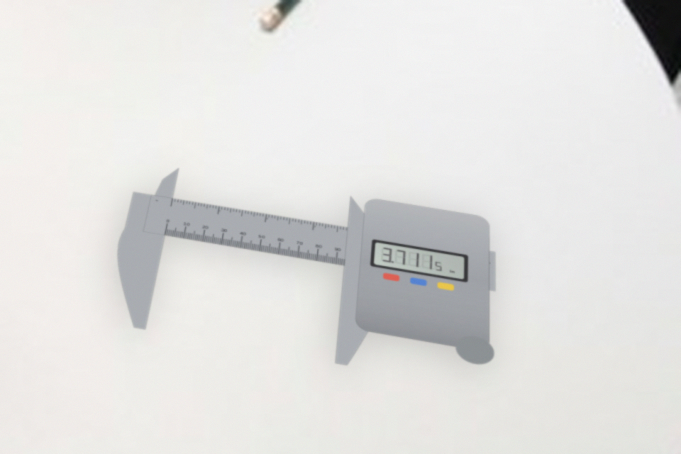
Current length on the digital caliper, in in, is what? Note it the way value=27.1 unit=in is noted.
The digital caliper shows value=3.7115 unit=in
